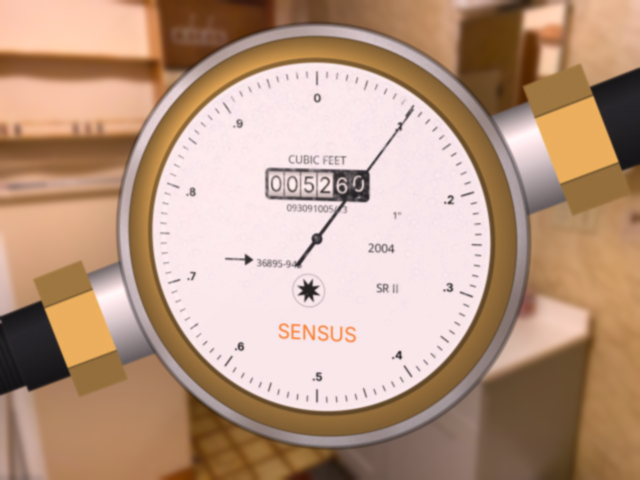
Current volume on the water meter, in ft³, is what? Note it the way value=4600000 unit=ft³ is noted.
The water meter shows value=5260.10 unit=ft³
